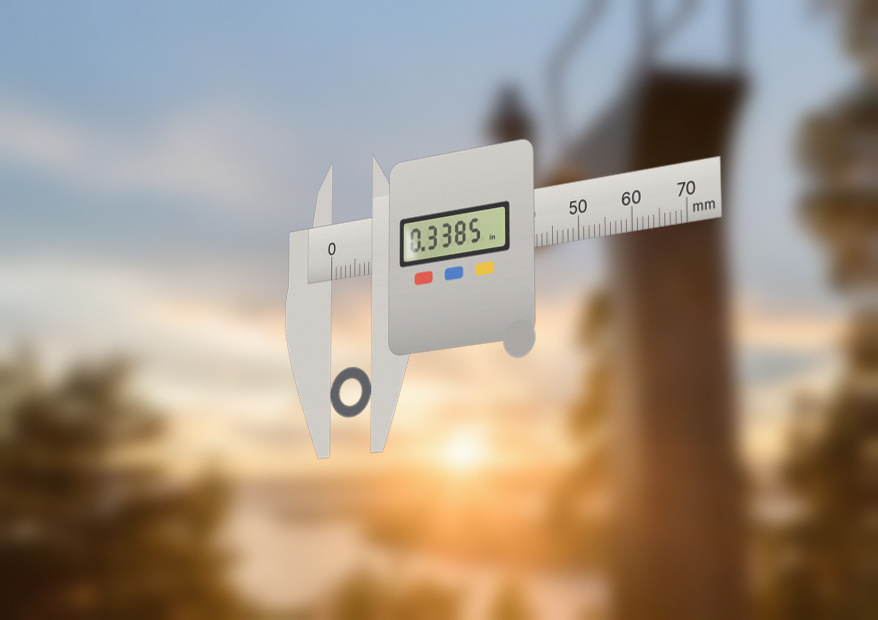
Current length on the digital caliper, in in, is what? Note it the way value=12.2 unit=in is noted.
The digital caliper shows value=0.3385 unit=in
